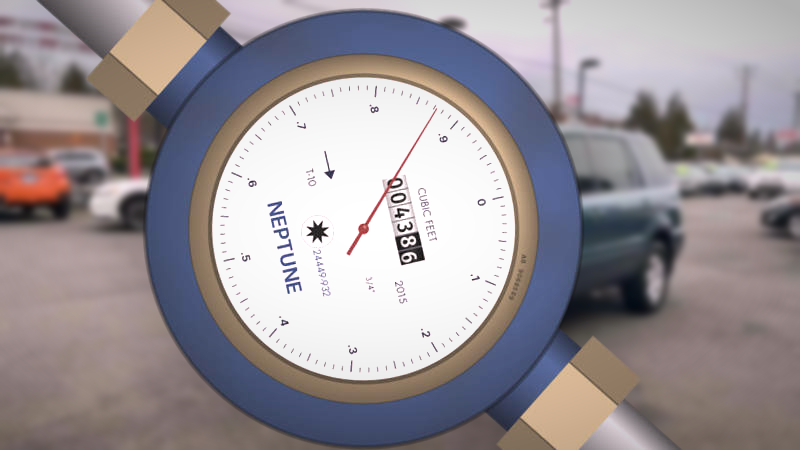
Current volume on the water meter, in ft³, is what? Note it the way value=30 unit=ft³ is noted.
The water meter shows value=4385.87 unit=ft³
